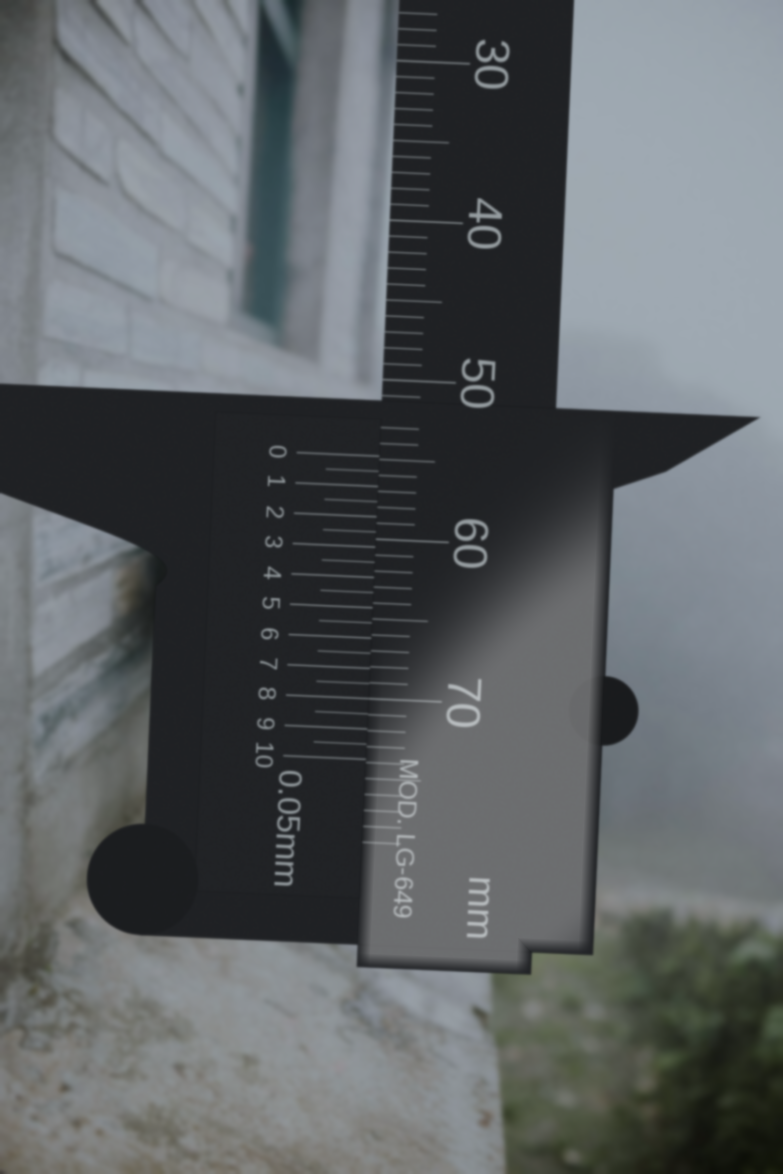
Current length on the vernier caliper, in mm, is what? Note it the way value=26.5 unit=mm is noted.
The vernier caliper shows value=54.8 unit=mm
